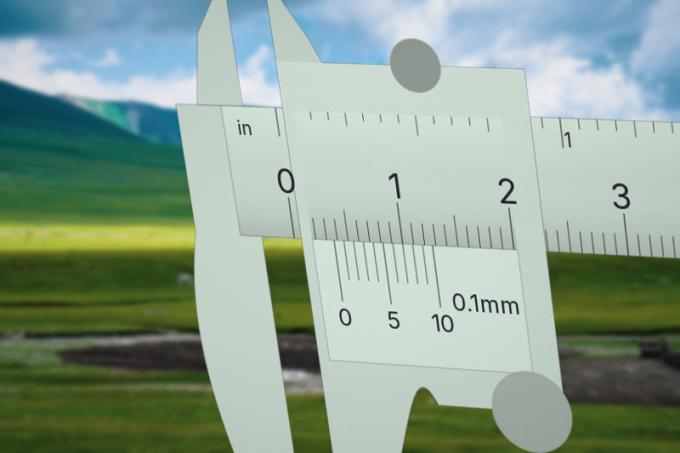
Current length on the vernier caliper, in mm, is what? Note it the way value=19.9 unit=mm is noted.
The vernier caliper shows value=3.7 unit=mm
